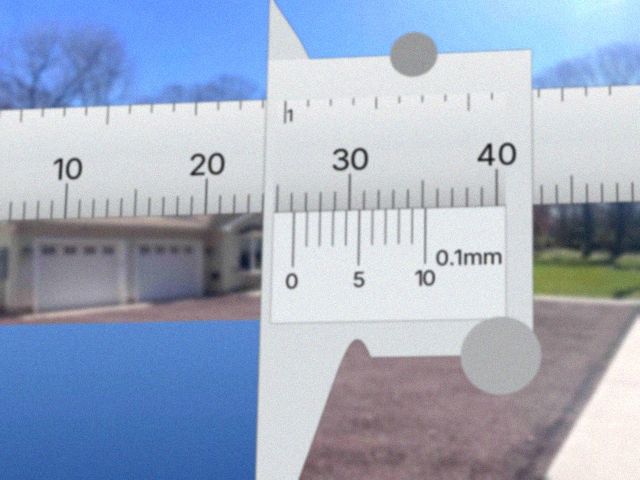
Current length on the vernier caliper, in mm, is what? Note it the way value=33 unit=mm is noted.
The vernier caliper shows value=26.2 unit=mm
